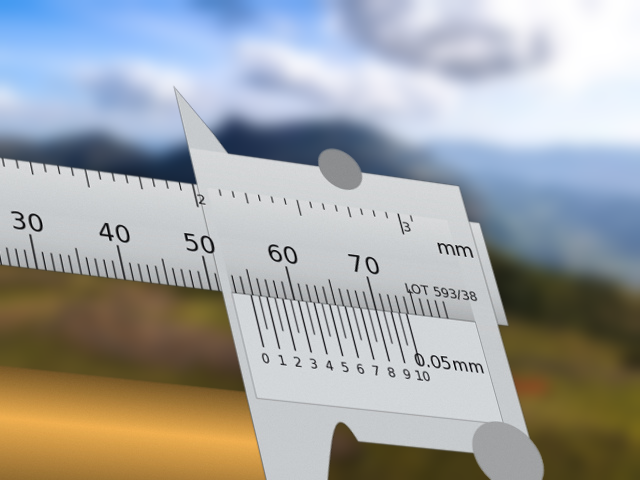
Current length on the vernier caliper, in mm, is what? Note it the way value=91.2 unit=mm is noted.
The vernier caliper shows value=54.8 unit=mm
